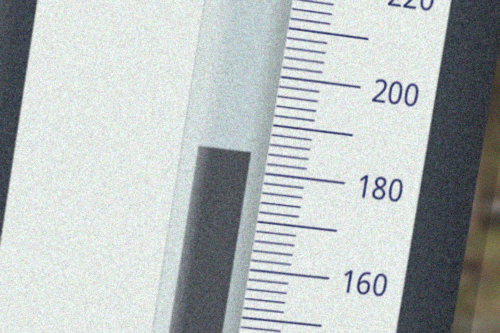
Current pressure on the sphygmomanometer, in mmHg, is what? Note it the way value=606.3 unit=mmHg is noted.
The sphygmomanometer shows value=184 unit=mmHg
